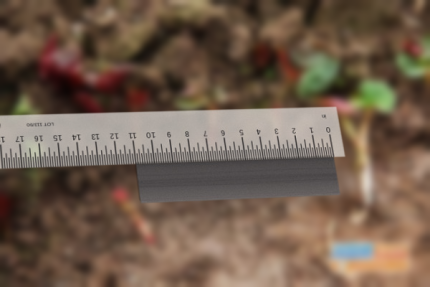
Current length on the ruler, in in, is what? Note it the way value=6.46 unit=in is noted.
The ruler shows value=11 unit=in
